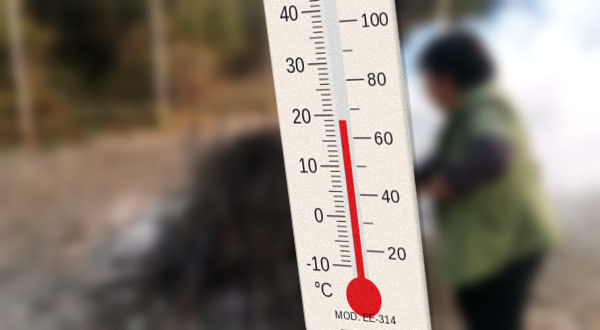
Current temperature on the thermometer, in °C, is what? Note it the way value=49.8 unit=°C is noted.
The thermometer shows value=19 unit=°C
